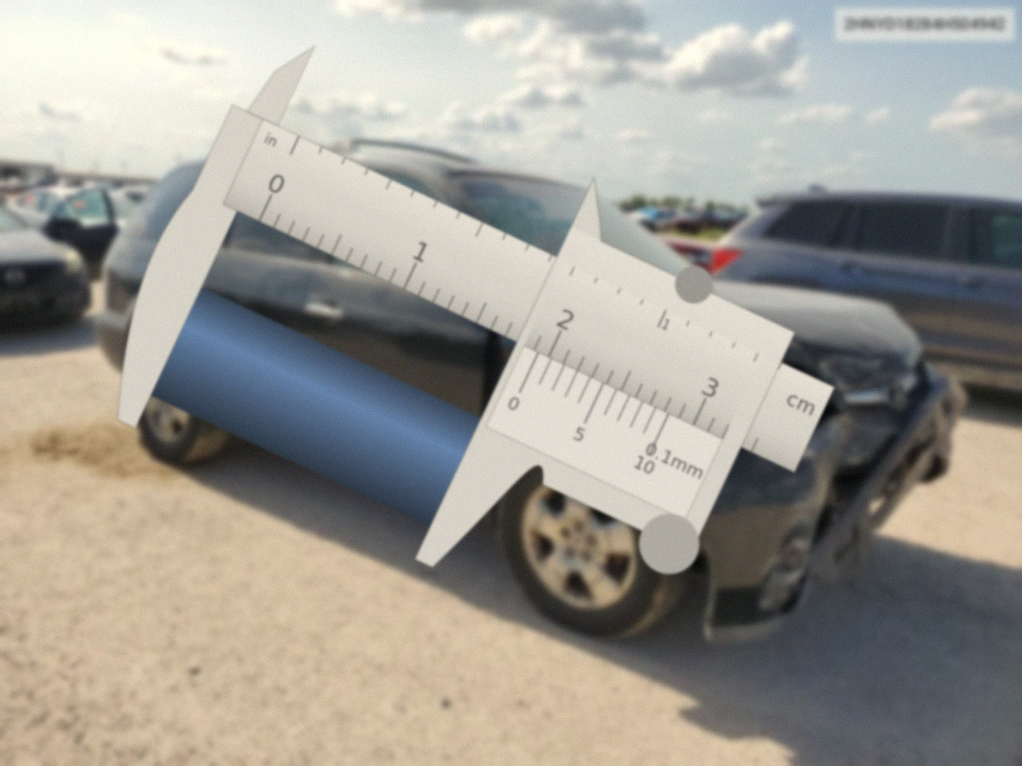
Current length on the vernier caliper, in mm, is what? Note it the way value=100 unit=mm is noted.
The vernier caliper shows value=19.3 unit=mm
